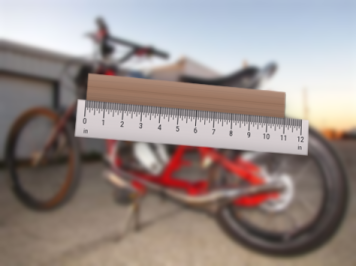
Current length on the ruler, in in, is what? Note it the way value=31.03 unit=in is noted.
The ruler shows value=11 unit=in
